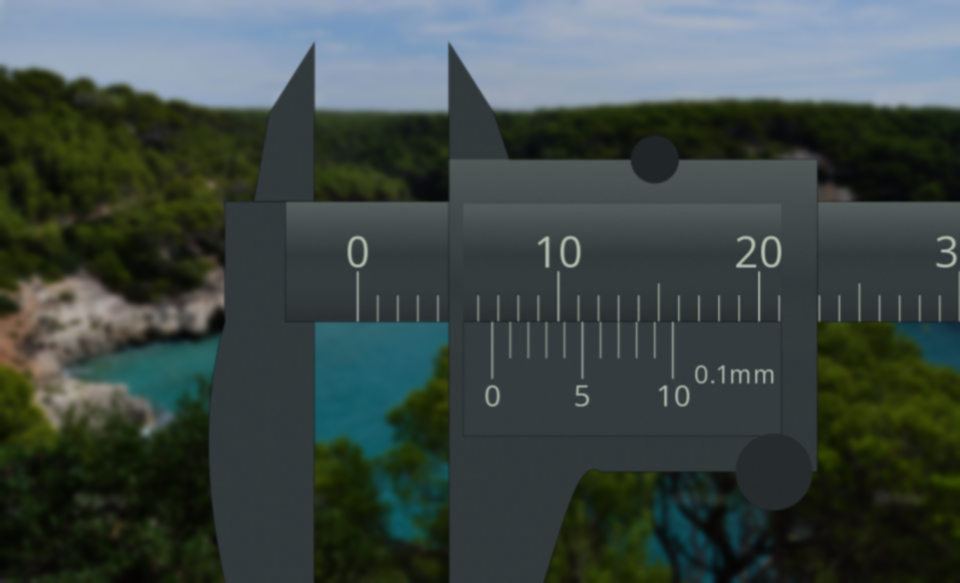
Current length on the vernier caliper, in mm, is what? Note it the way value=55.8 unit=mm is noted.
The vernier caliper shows value=6.7 unit=mm
